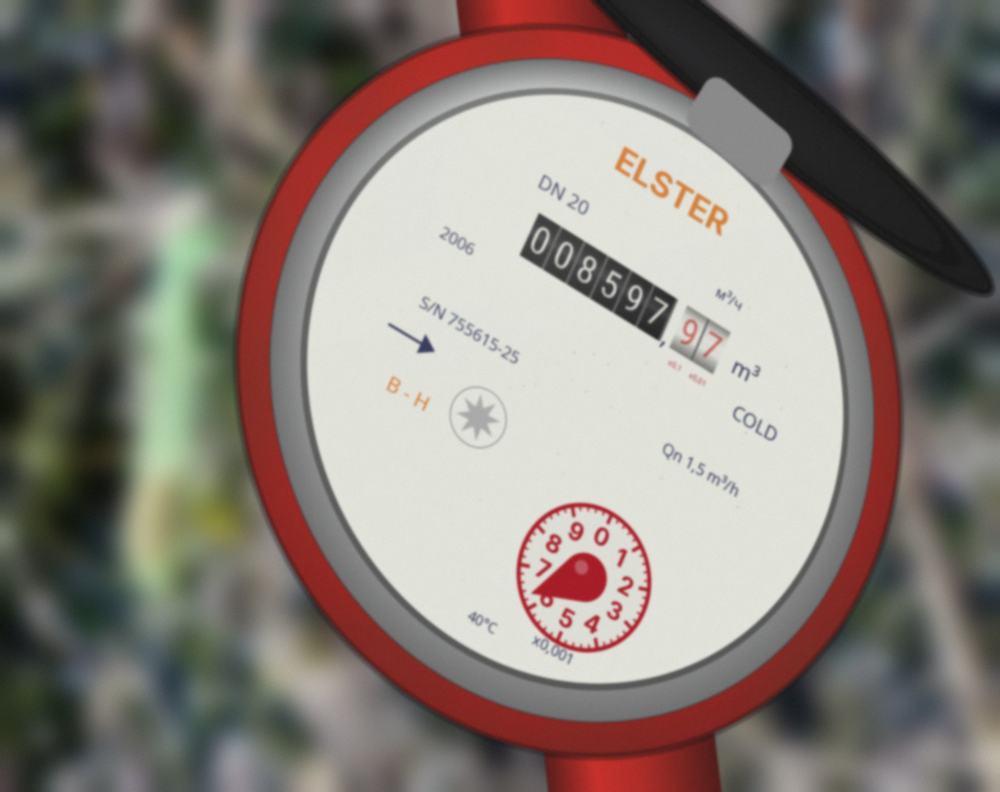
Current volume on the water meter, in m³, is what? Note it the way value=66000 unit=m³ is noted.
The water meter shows value=8597.976 unit=m³
